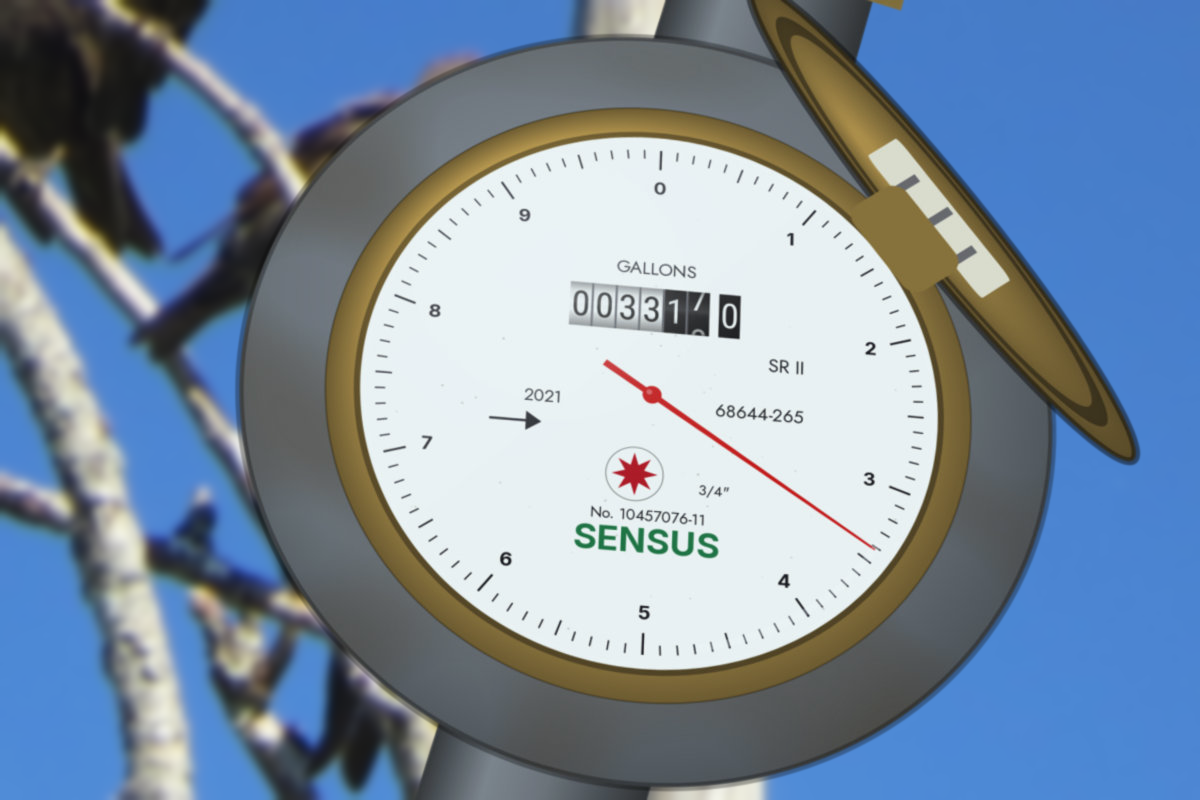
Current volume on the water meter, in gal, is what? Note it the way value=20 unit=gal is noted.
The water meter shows value=33173.4 unit=gal
